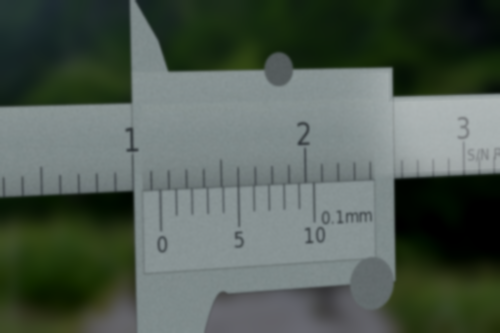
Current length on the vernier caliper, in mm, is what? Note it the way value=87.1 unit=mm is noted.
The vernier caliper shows value=11.5 unit=mm
